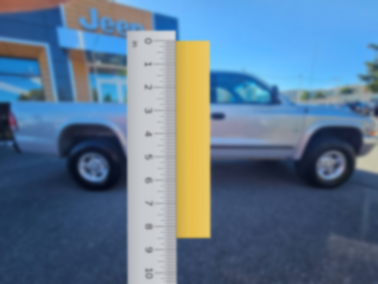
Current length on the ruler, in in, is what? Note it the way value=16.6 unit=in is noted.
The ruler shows value=8.5 unit=in
